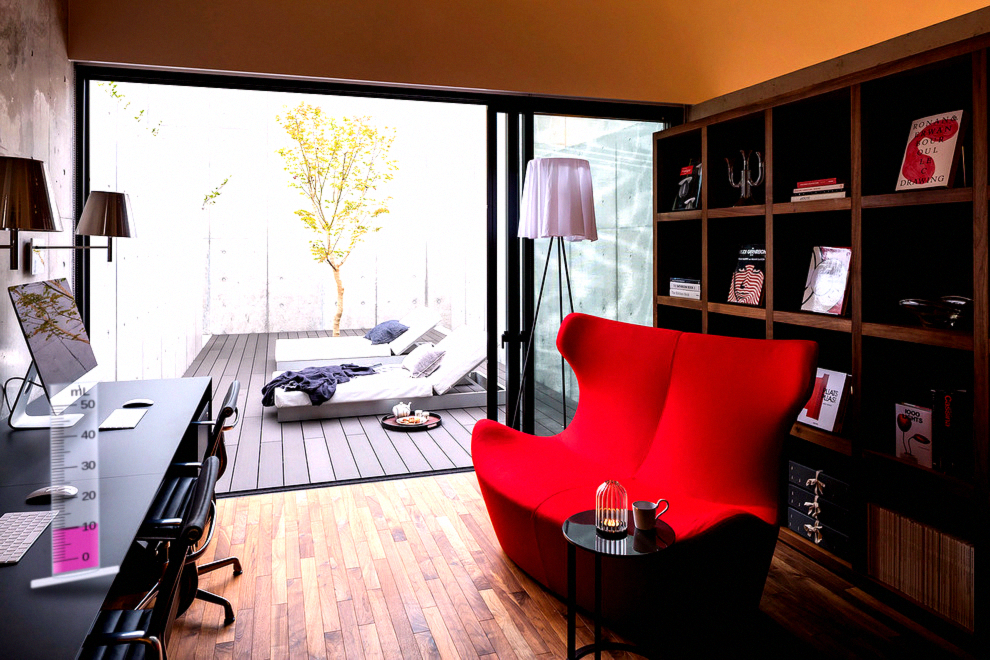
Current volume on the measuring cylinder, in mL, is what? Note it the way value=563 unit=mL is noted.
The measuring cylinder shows value=10 unit=mL
